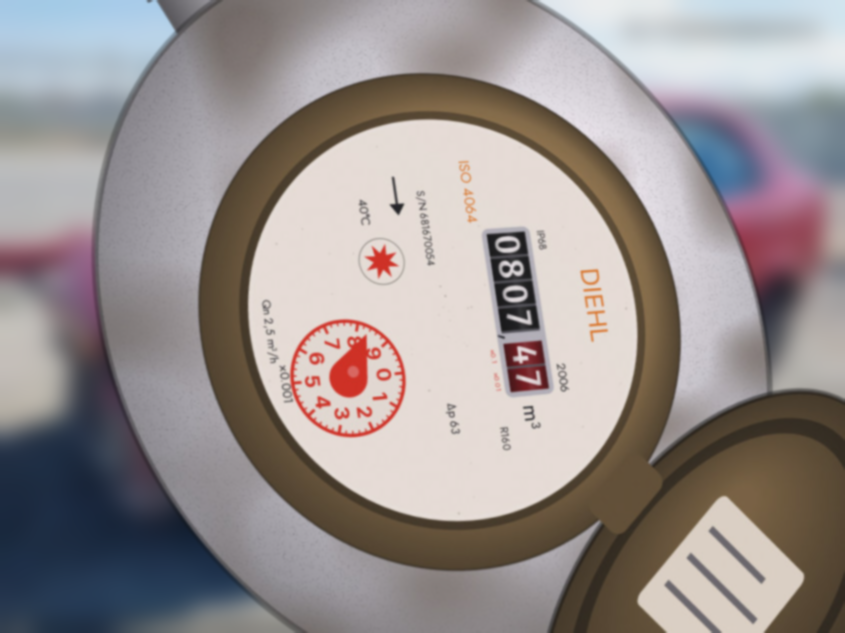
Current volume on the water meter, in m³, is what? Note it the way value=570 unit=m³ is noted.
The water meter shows value=807.478 unit=m³
